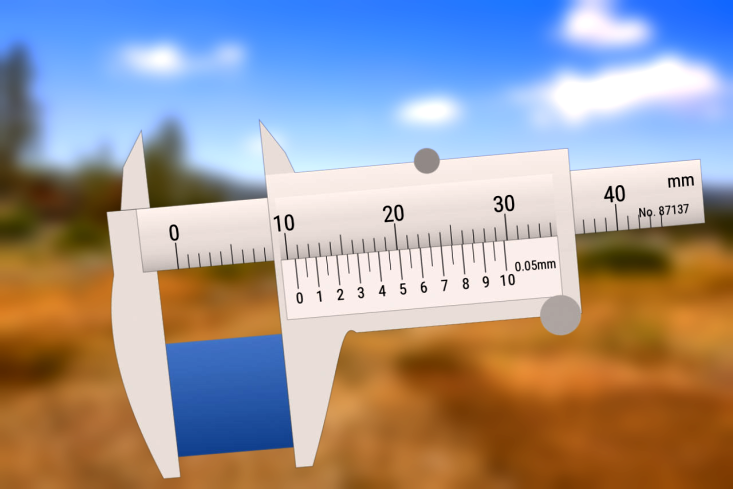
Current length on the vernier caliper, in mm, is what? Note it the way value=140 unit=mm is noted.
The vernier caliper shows value=10.7 unit=mm
